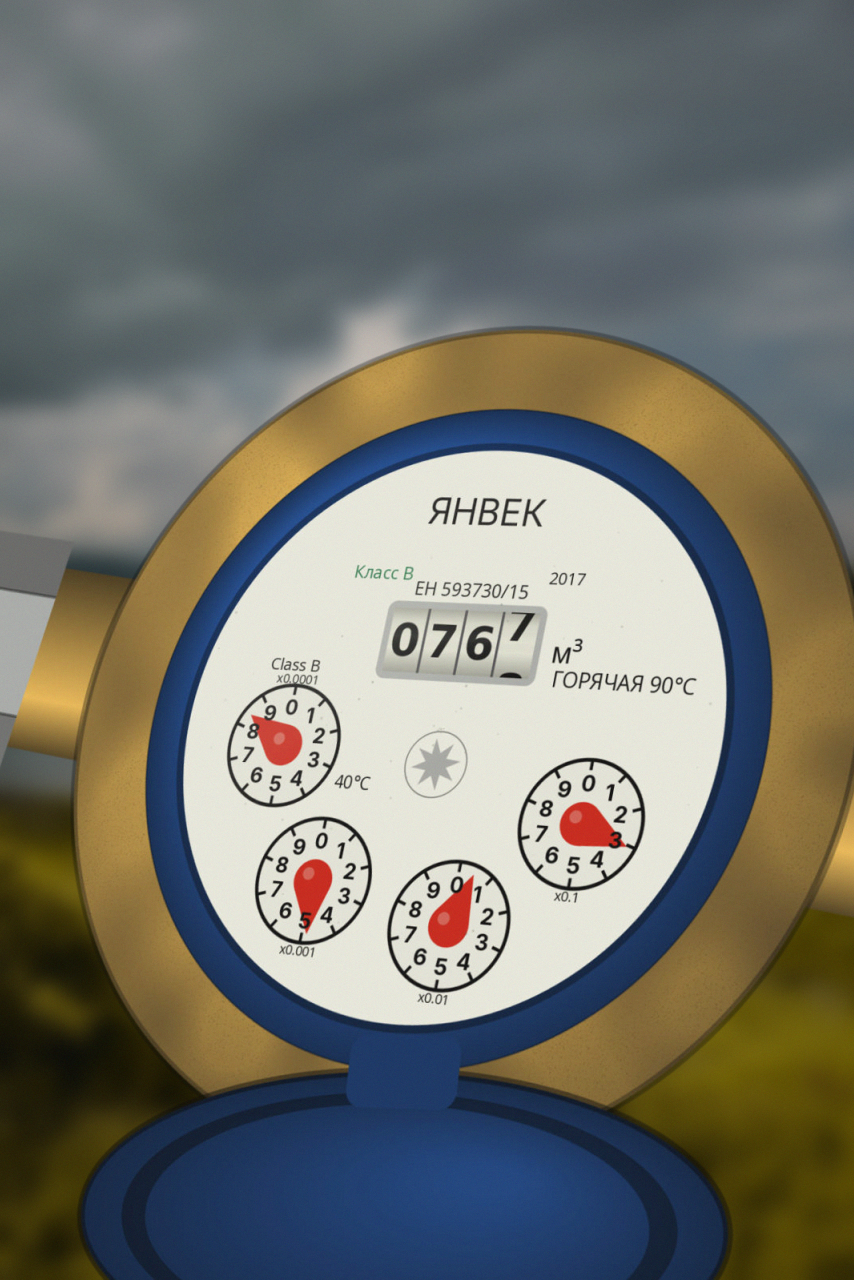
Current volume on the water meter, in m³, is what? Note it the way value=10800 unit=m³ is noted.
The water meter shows value=767.3048 unit=m³
